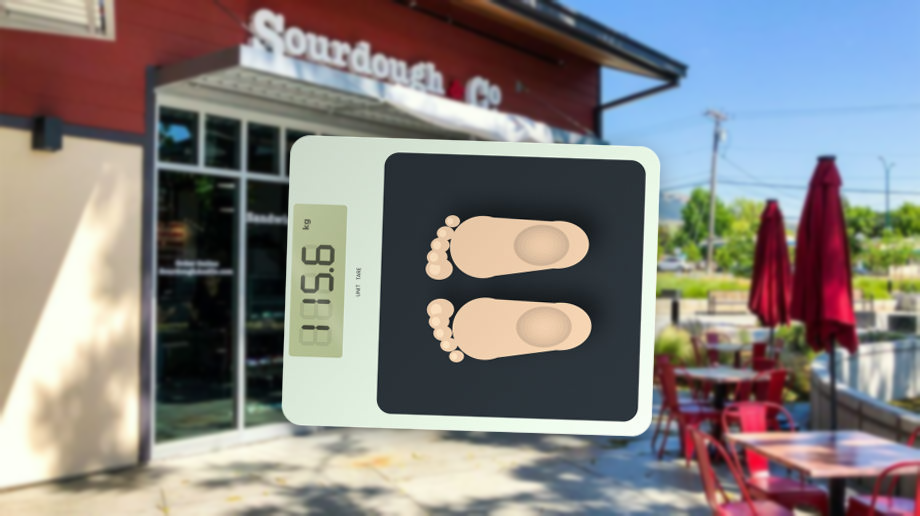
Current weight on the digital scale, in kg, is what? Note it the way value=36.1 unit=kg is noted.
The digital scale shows value=115.6 unit=kg
